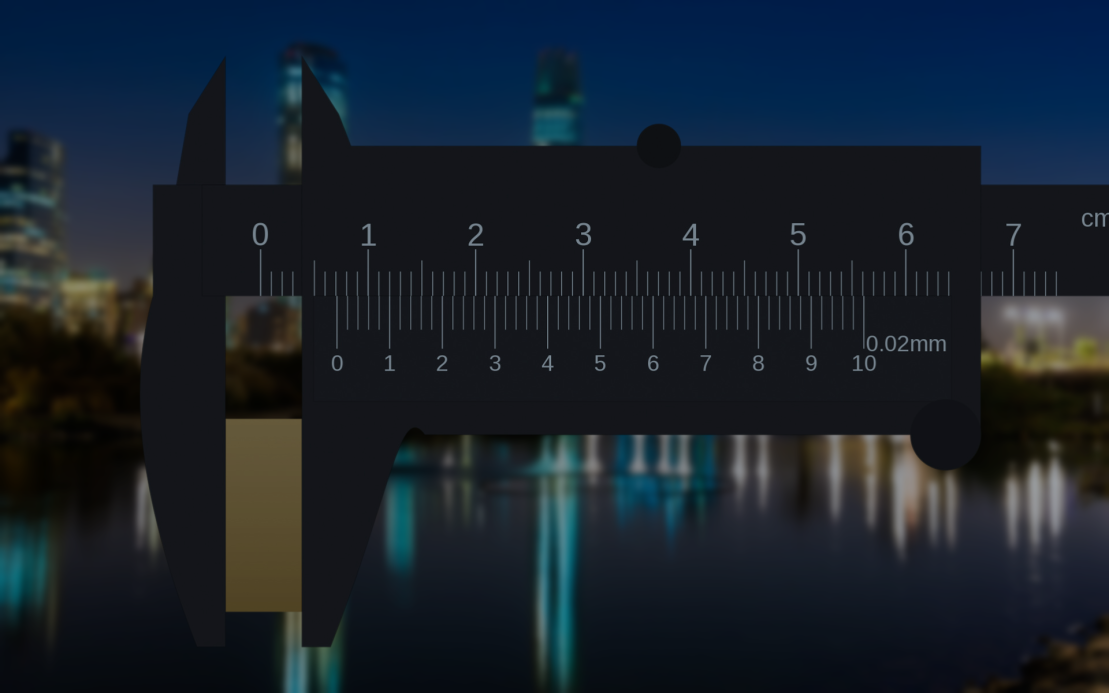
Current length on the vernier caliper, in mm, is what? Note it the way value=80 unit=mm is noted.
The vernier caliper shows value=7.1 unit=mm
